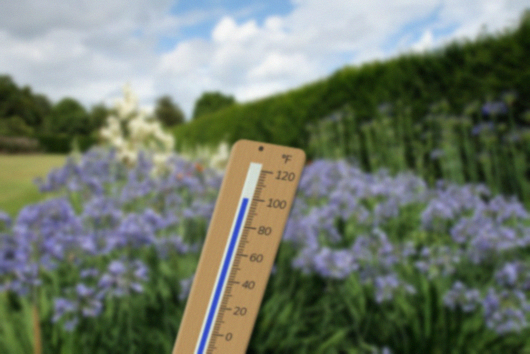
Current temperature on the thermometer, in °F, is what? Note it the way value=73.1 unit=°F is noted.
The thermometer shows value=100 unit=°F
